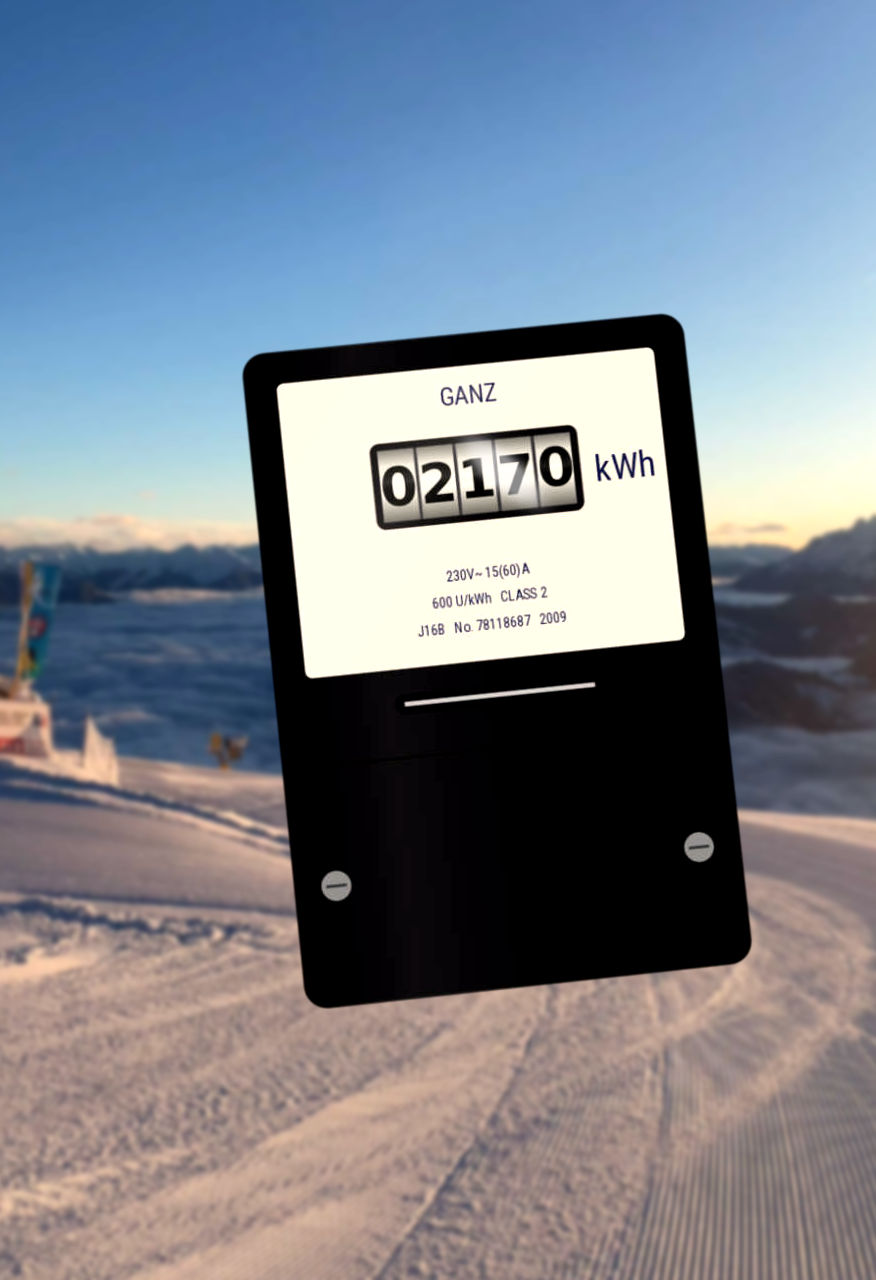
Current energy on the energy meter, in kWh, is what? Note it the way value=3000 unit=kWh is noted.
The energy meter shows value=2170 unit=kWh
